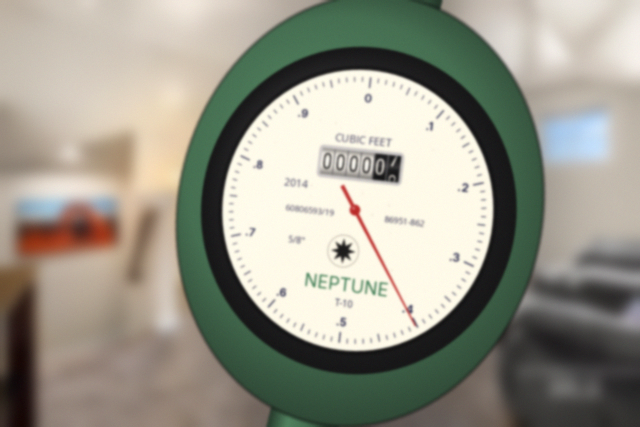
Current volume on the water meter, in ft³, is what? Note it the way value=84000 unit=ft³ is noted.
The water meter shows value=7.40 unit=ft³
